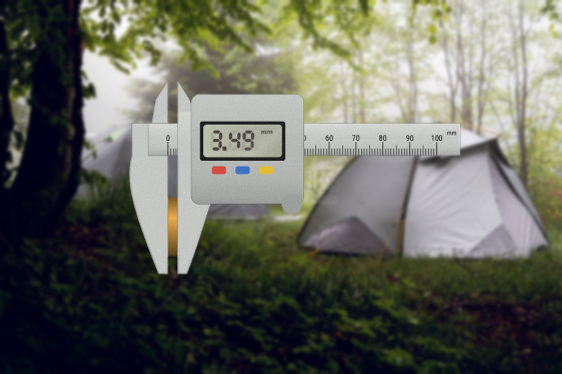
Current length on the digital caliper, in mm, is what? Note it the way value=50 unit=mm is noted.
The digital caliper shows value=3.49 unit=mm
